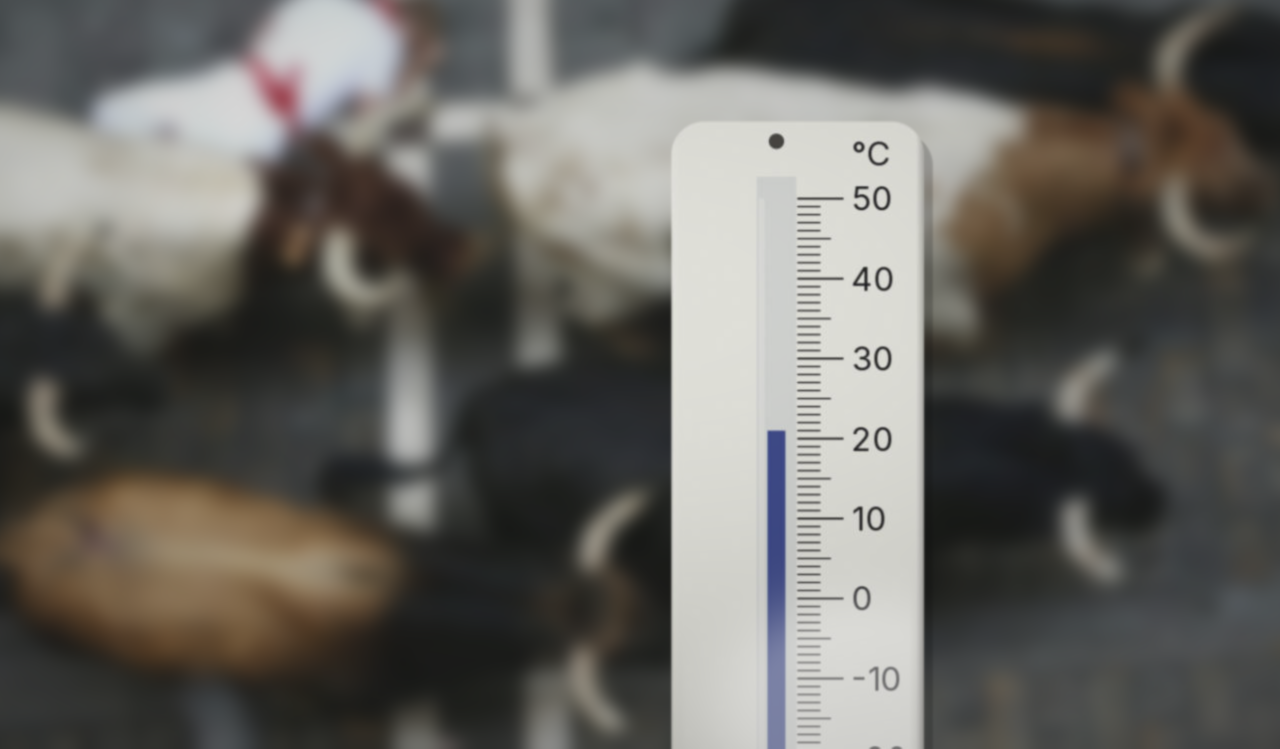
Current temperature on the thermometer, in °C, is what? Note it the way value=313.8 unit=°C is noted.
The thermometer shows value=21 unit=°C
